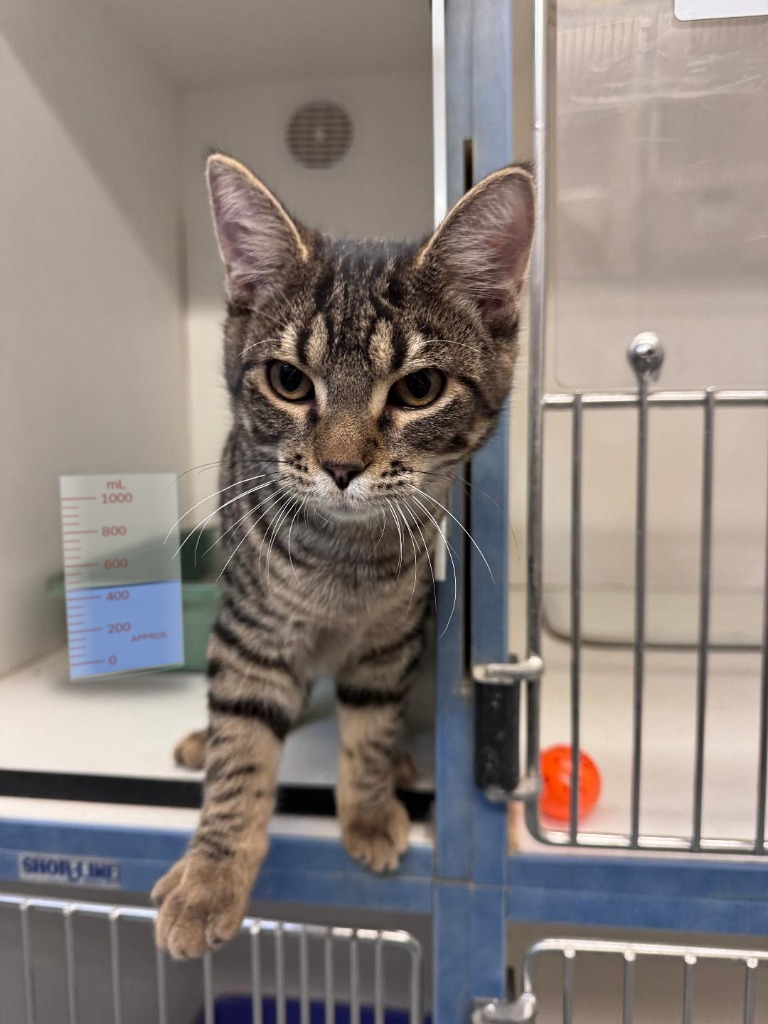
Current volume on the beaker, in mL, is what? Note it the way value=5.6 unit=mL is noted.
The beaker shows value=450 unit=mL
